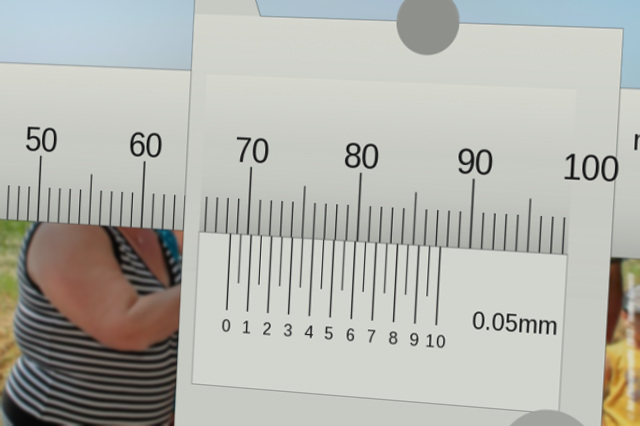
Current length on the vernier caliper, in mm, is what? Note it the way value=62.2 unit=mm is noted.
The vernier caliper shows value=68.4 unit=mm
